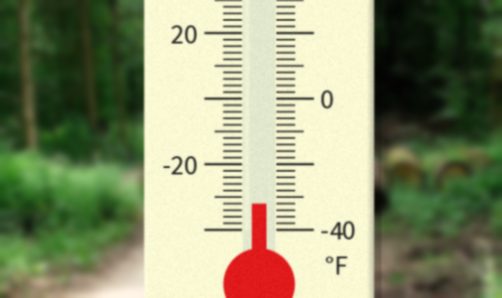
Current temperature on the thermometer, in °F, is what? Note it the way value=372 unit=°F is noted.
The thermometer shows value=-32 unit=°F
